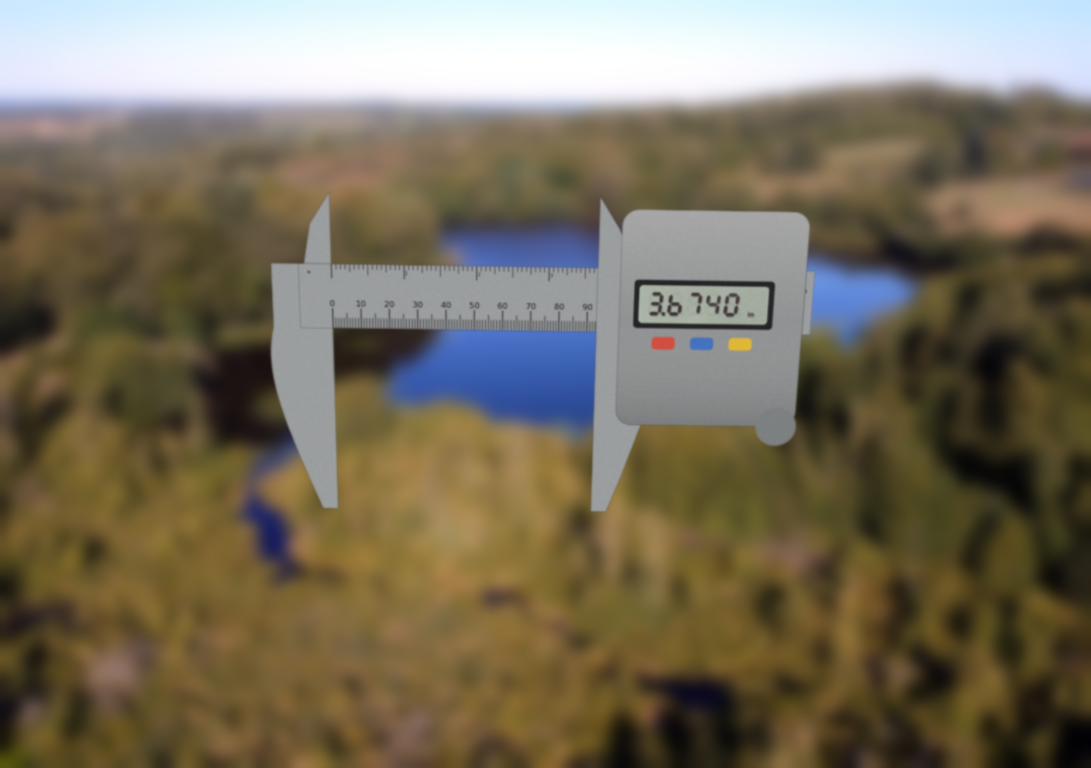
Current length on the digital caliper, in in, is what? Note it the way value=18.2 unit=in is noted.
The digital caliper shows value=3.6740 unit=in
